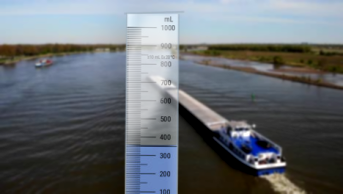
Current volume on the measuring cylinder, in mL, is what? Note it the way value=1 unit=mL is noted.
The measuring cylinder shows value=350 unit=mL
